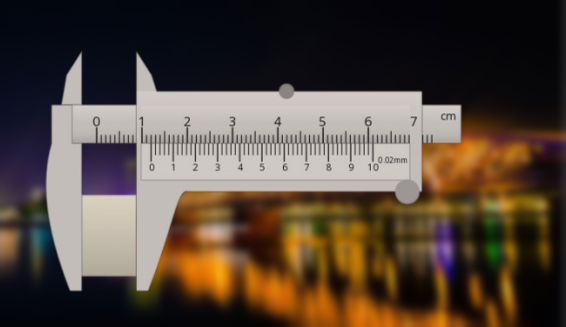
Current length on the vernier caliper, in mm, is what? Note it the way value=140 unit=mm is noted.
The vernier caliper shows value=12.0 unit=mm
